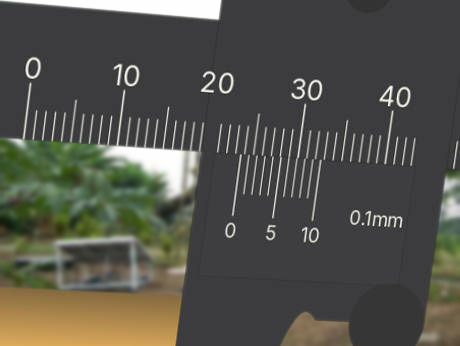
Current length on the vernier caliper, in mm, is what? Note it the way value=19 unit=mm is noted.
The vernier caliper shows value=23.6 unit=mm
